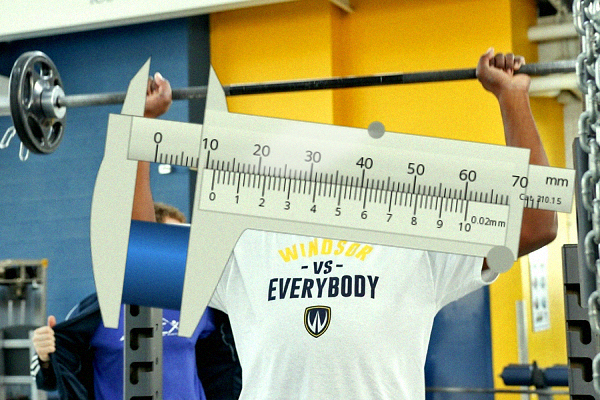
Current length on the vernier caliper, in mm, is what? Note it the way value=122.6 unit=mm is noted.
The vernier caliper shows value=11.5 unit=mm
